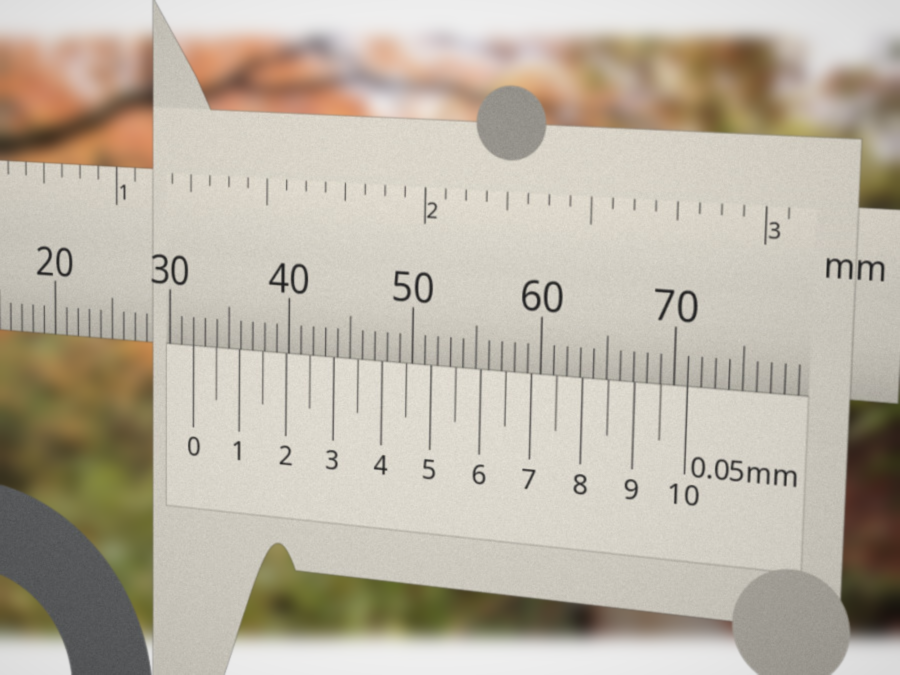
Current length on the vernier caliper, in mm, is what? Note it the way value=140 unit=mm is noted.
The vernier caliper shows value=32.0 unit=mm
